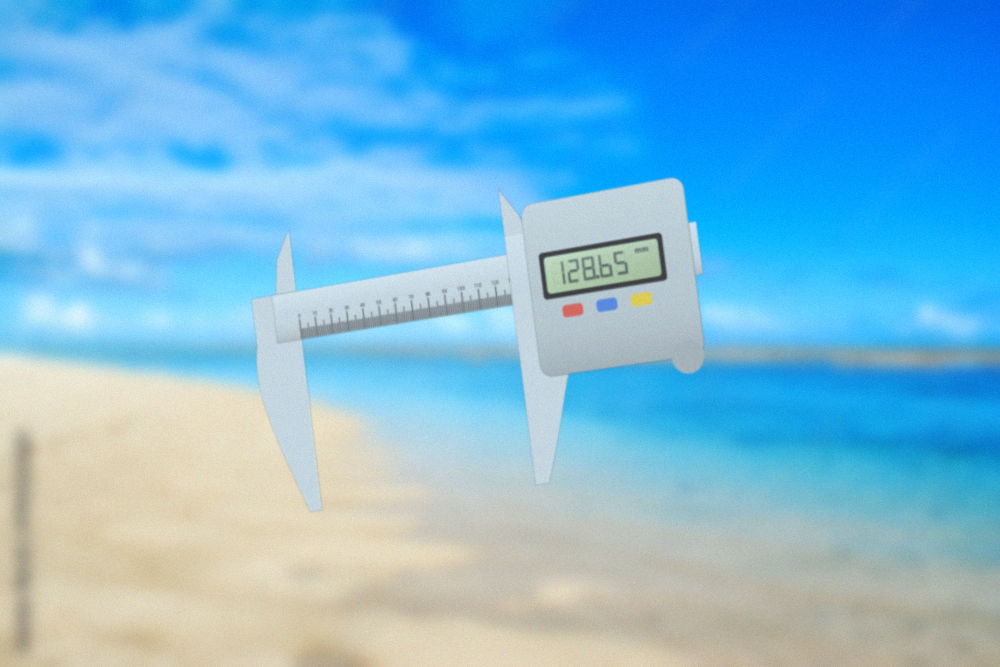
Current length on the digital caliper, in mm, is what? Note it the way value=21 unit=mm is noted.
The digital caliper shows value=128.65 unit=mm
